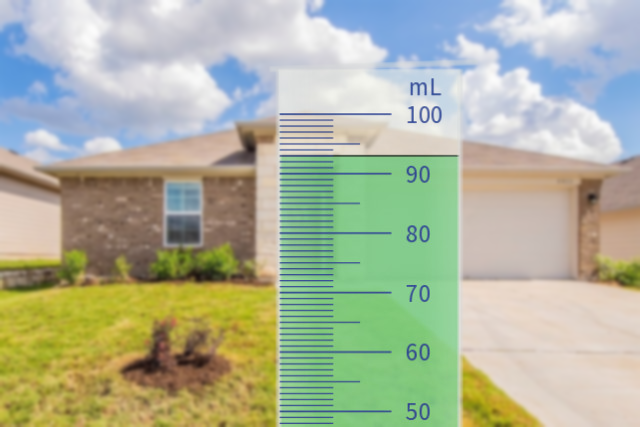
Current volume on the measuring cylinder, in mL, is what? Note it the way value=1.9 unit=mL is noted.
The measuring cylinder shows value=93 unit=mL
